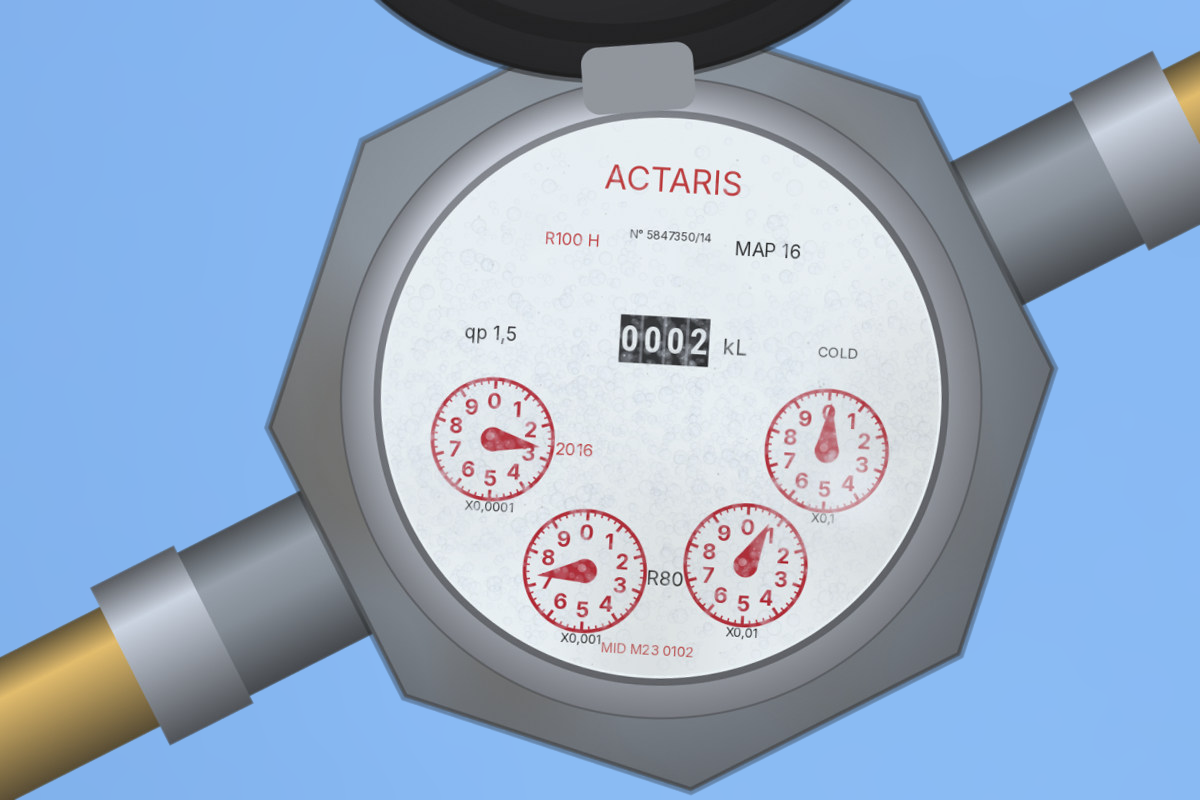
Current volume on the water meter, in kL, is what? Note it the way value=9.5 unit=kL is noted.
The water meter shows value=2.0072 unit=kL
